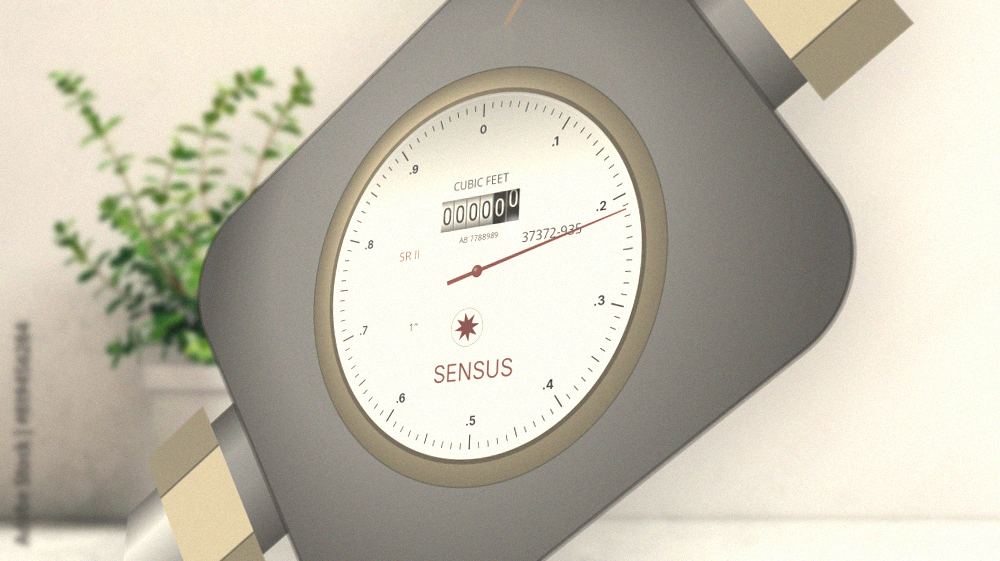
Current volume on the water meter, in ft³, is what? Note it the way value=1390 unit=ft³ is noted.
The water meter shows value=0.21 unit=ft³
